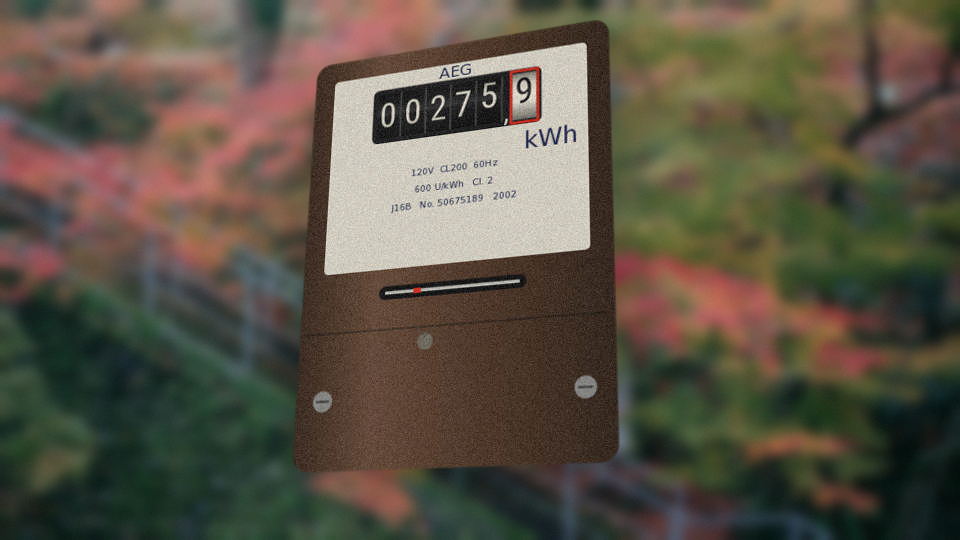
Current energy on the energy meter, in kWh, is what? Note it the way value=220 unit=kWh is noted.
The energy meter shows value=275.9 unit=kWh
